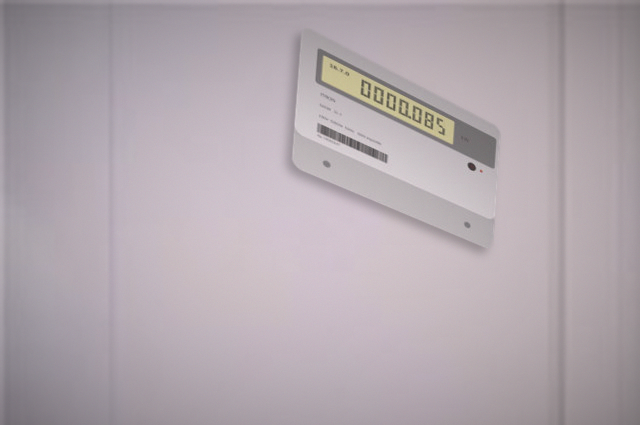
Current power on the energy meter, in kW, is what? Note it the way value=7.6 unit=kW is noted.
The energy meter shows value=0.085 unit=kW
